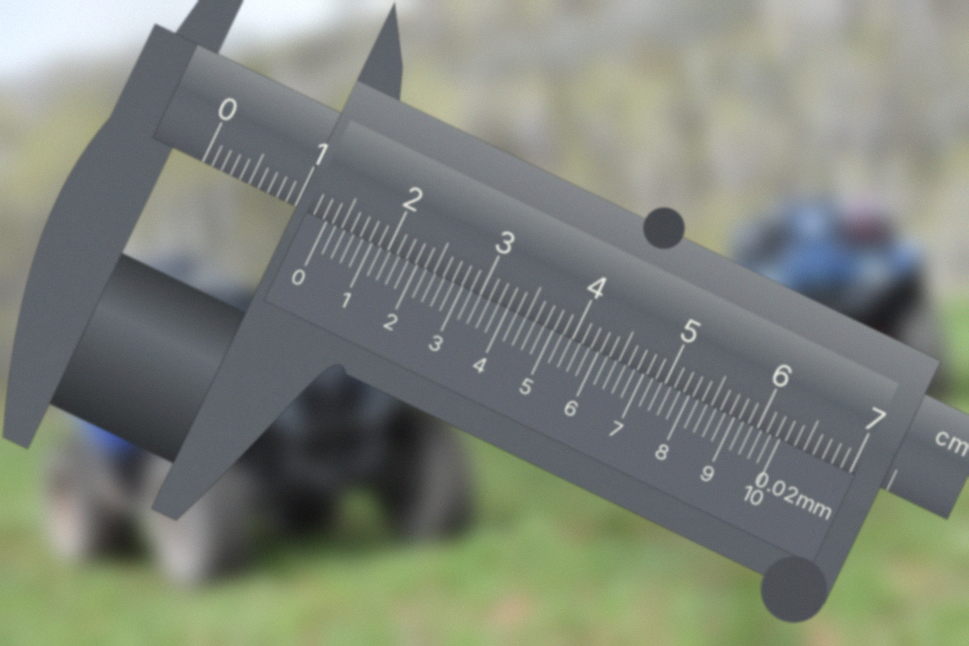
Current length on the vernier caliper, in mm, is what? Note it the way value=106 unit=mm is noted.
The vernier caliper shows value=13.4 unit=mm
